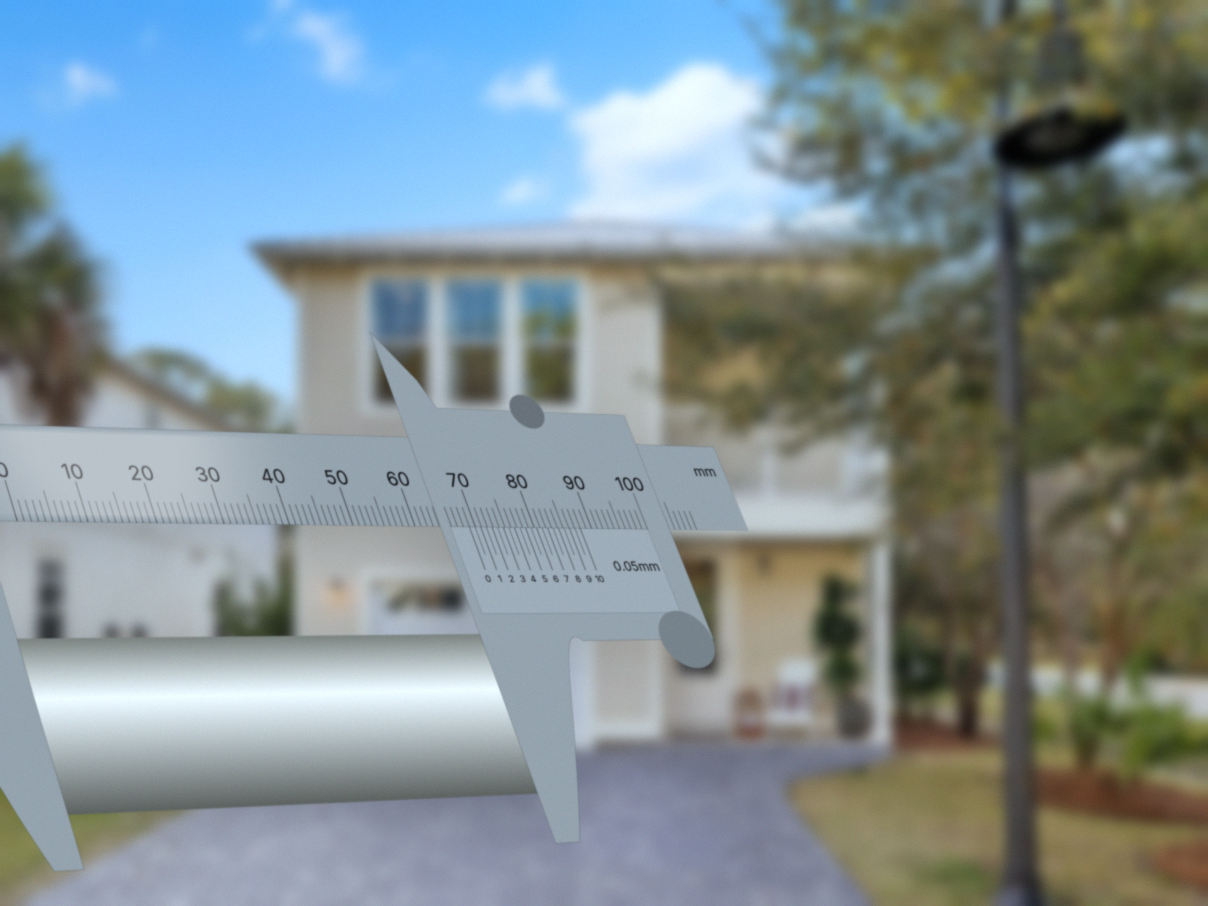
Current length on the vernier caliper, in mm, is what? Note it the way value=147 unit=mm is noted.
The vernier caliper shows value=69.0 unit=mm
